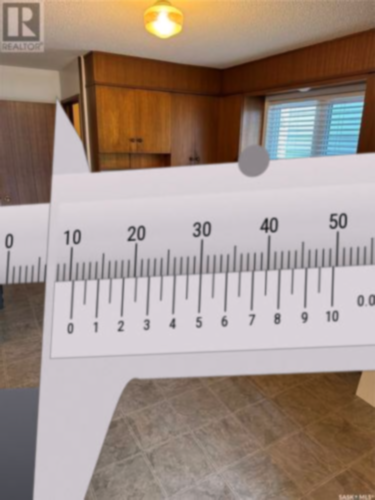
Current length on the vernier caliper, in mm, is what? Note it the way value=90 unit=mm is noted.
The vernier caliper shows value=10.5 unit=mm
